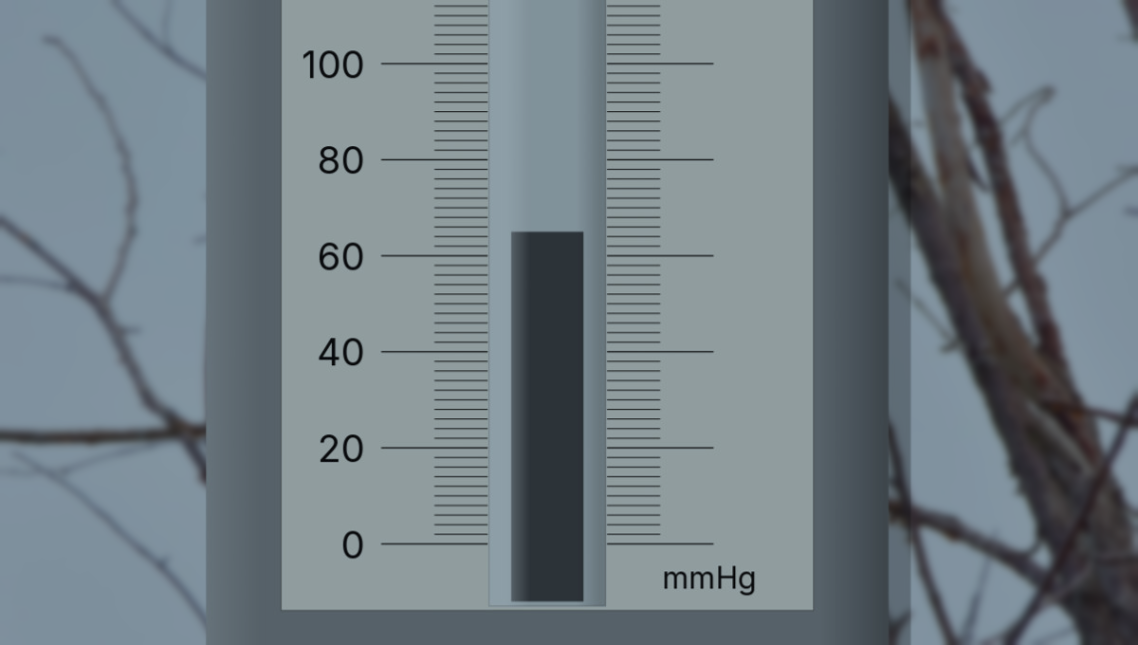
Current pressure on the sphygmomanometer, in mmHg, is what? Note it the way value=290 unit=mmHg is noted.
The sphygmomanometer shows value=65 unit=mmHg
